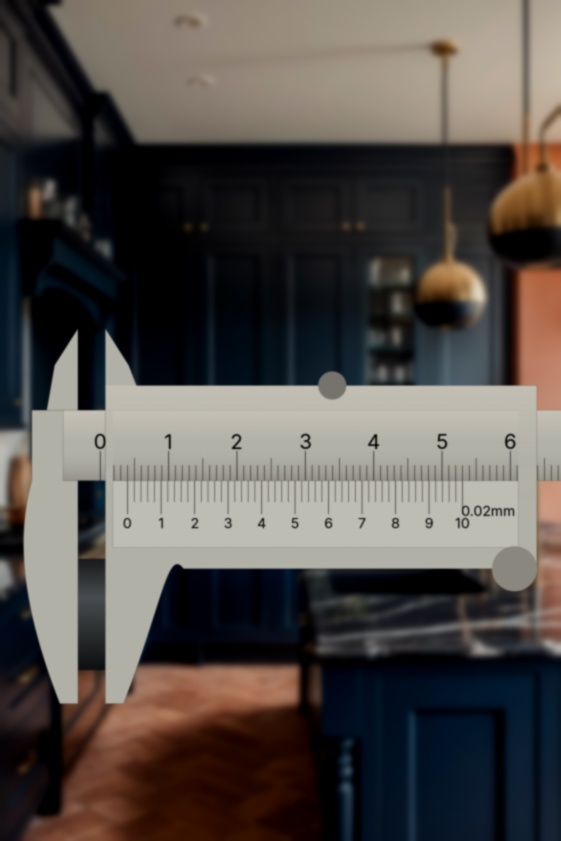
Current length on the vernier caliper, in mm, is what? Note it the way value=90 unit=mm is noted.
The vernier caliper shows value=4.0 unit=mm
